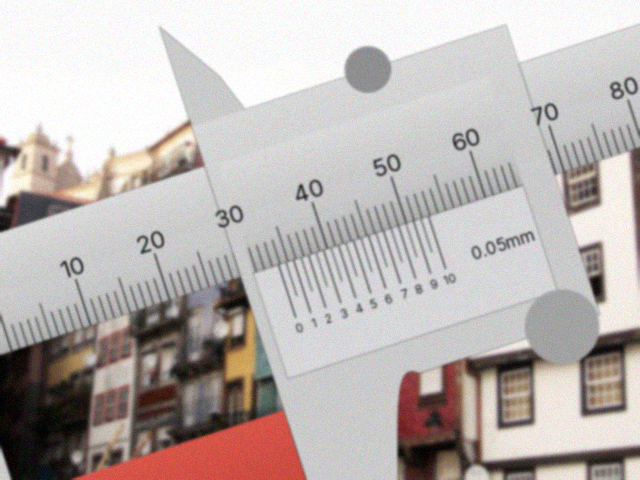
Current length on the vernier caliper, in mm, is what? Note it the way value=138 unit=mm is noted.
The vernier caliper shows value=33.8 unit=mm
